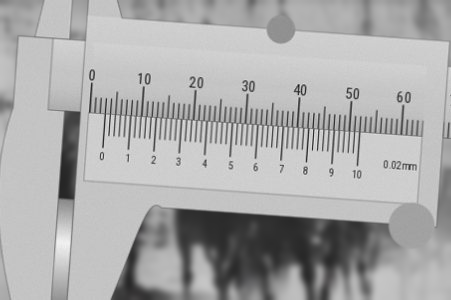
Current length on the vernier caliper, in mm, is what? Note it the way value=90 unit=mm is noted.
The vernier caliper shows value=3.0 unit=mm
